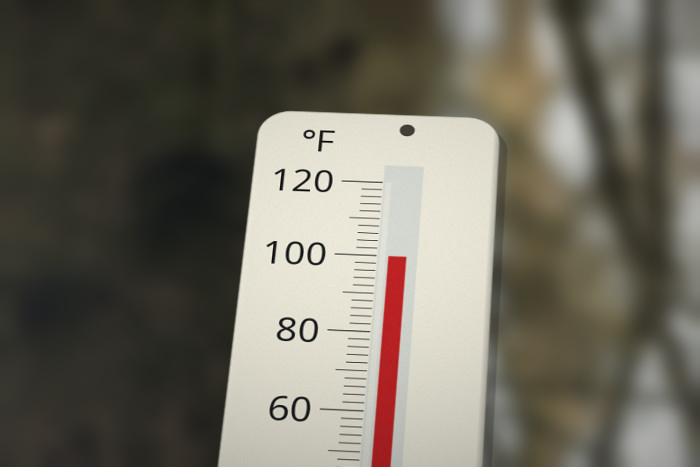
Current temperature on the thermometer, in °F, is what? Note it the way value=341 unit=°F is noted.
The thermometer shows value=100 unit=°F
